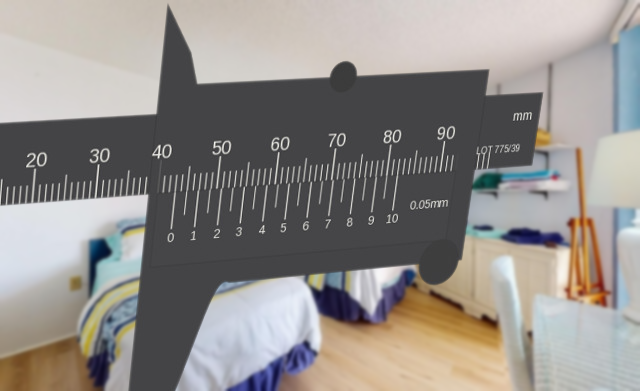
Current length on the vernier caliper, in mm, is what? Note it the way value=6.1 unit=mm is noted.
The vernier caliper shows value=43.0 unit=mm
